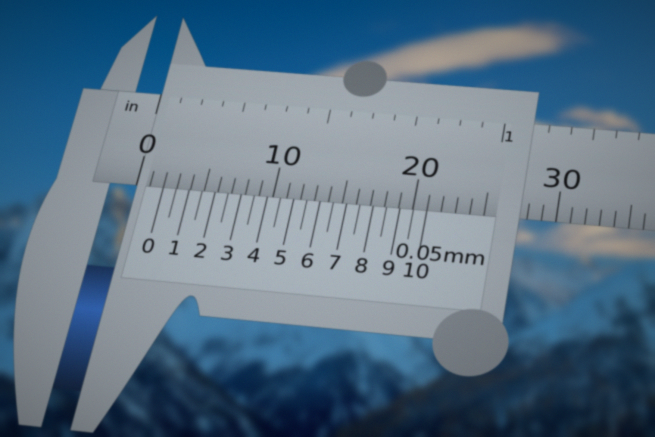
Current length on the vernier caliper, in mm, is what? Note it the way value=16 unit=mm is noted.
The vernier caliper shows value=2.0 unit=mm
